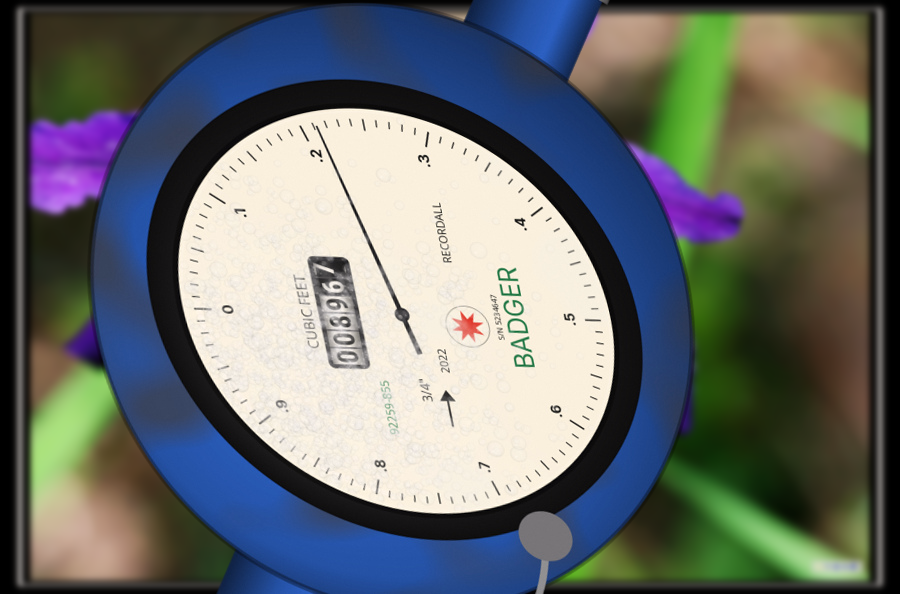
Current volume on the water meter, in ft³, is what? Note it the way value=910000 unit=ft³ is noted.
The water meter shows value=8967.21 unit=ft³
